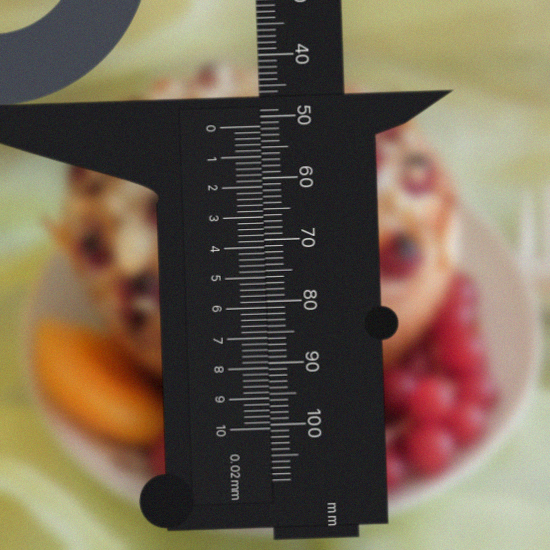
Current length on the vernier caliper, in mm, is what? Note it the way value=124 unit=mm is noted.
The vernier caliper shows value=51.6 unit=mm
